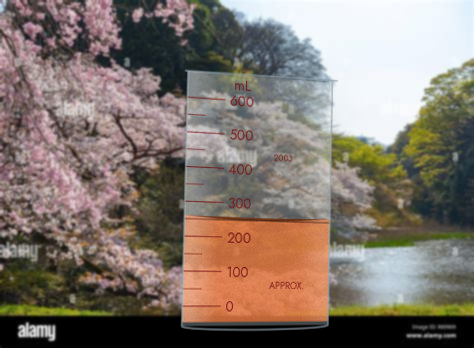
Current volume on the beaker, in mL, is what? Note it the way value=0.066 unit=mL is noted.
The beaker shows value=250 unit=mL
